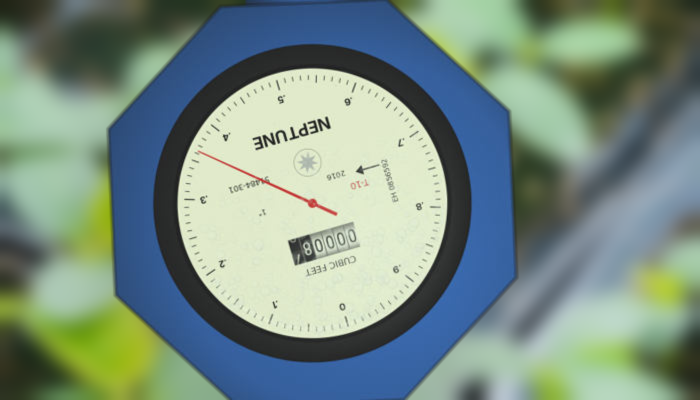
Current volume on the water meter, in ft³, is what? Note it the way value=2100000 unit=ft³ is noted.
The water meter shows value=87.36 unit=ft³
